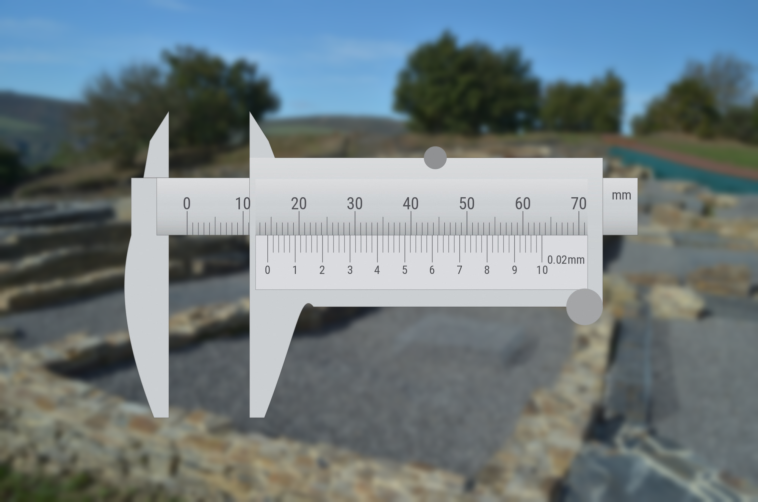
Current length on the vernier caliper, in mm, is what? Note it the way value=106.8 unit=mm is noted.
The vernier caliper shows value=14.4 unit=mm
